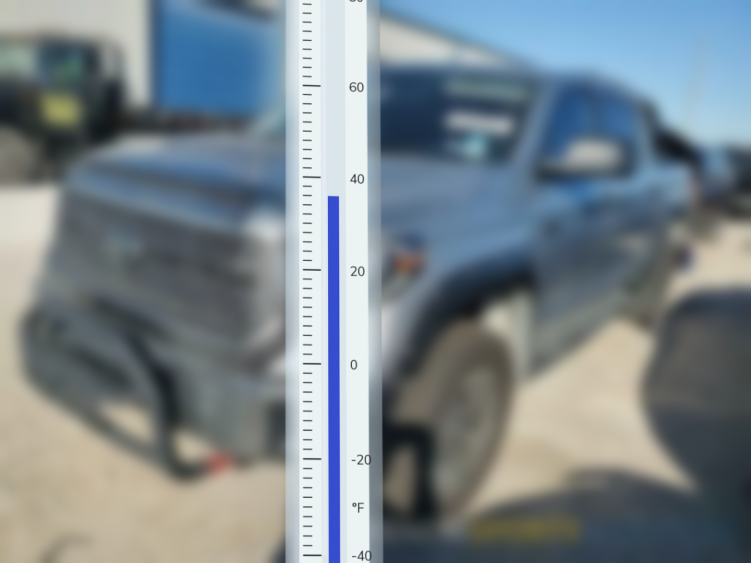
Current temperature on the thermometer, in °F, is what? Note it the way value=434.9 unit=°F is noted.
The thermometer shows value=36 unit=°F
